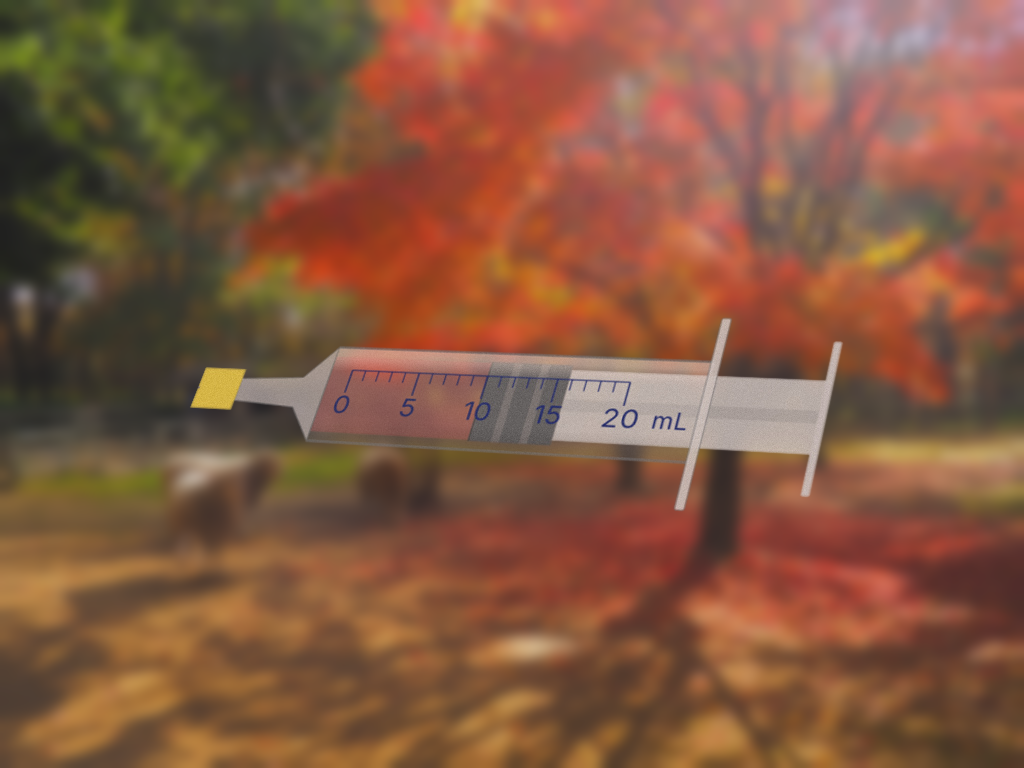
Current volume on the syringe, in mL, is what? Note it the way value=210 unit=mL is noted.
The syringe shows value=10 unit=mL
